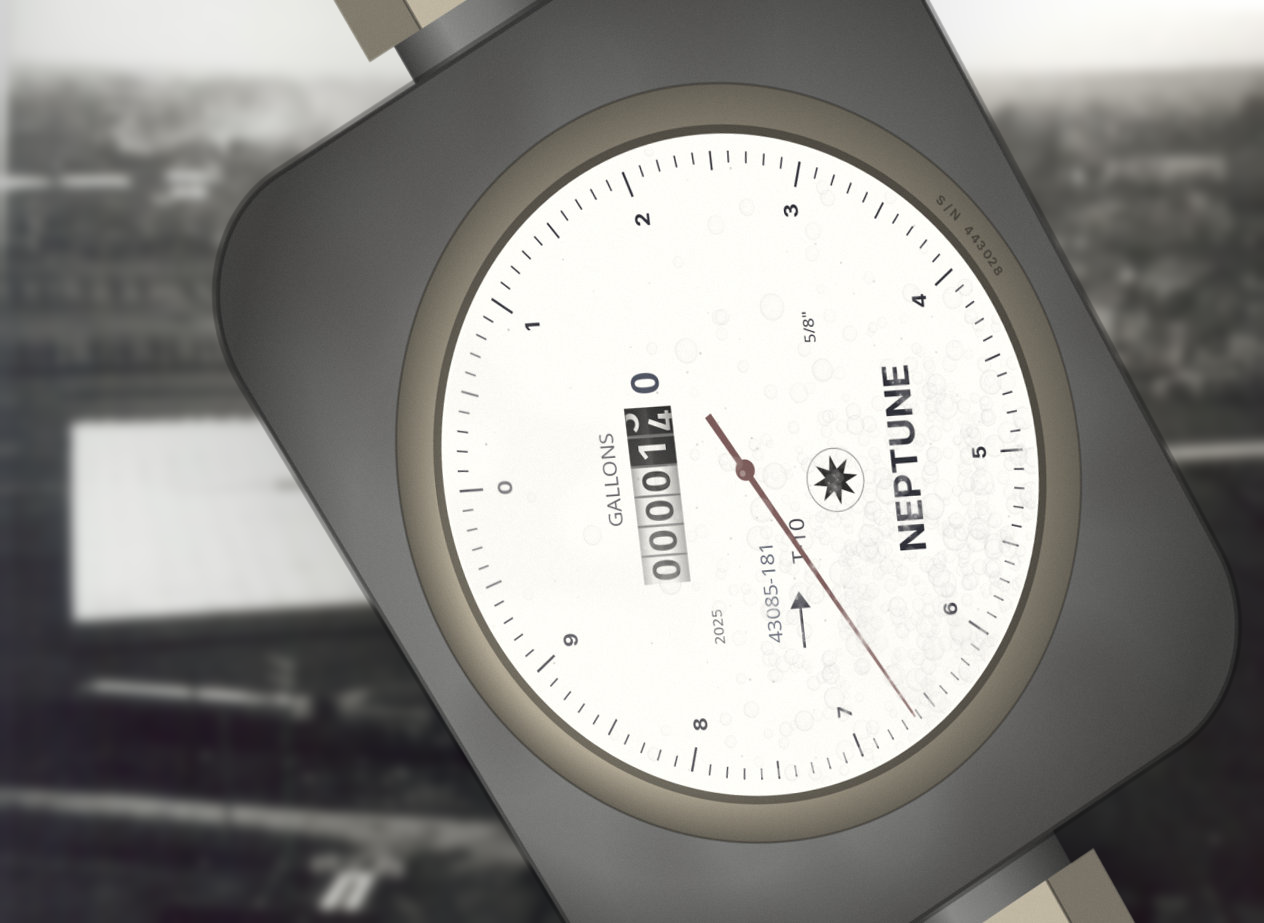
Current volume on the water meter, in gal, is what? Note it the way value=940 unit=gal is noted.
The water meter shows value=136.6 unit=gal
